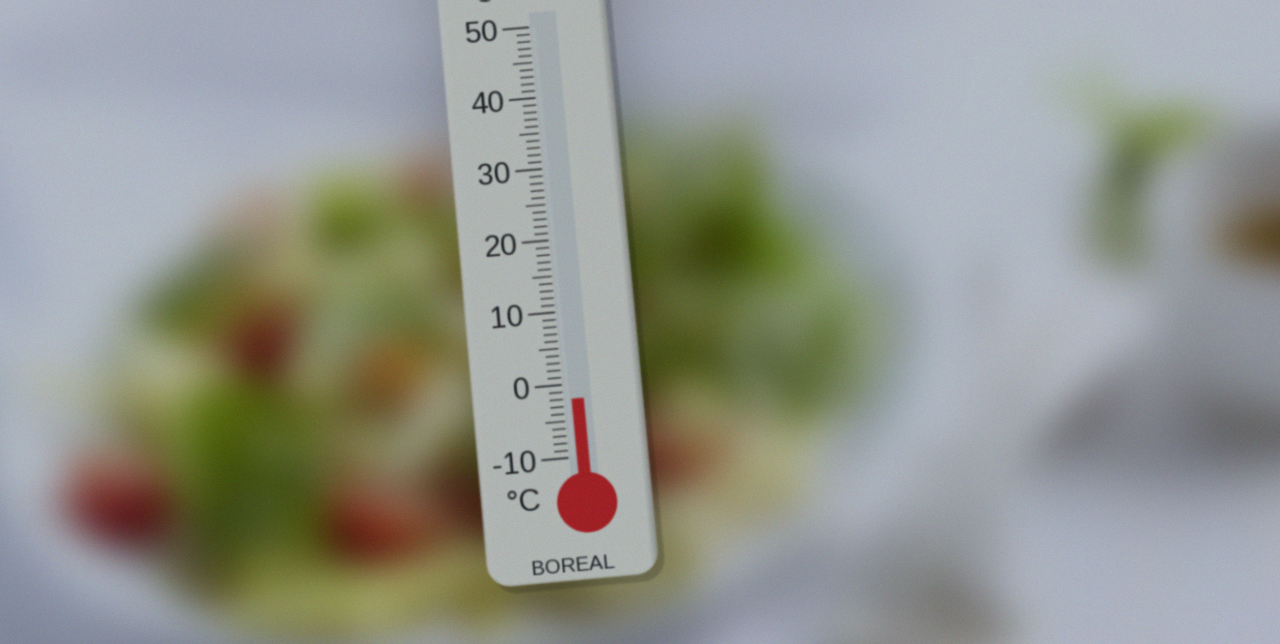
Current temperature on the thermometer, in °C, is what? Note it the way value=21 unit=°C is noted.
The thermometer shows value=-2 unit=°C
